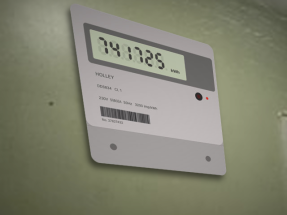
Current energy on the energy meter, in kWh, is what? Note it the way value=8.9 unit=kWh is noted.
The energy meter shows value=741725 unit=kWh
